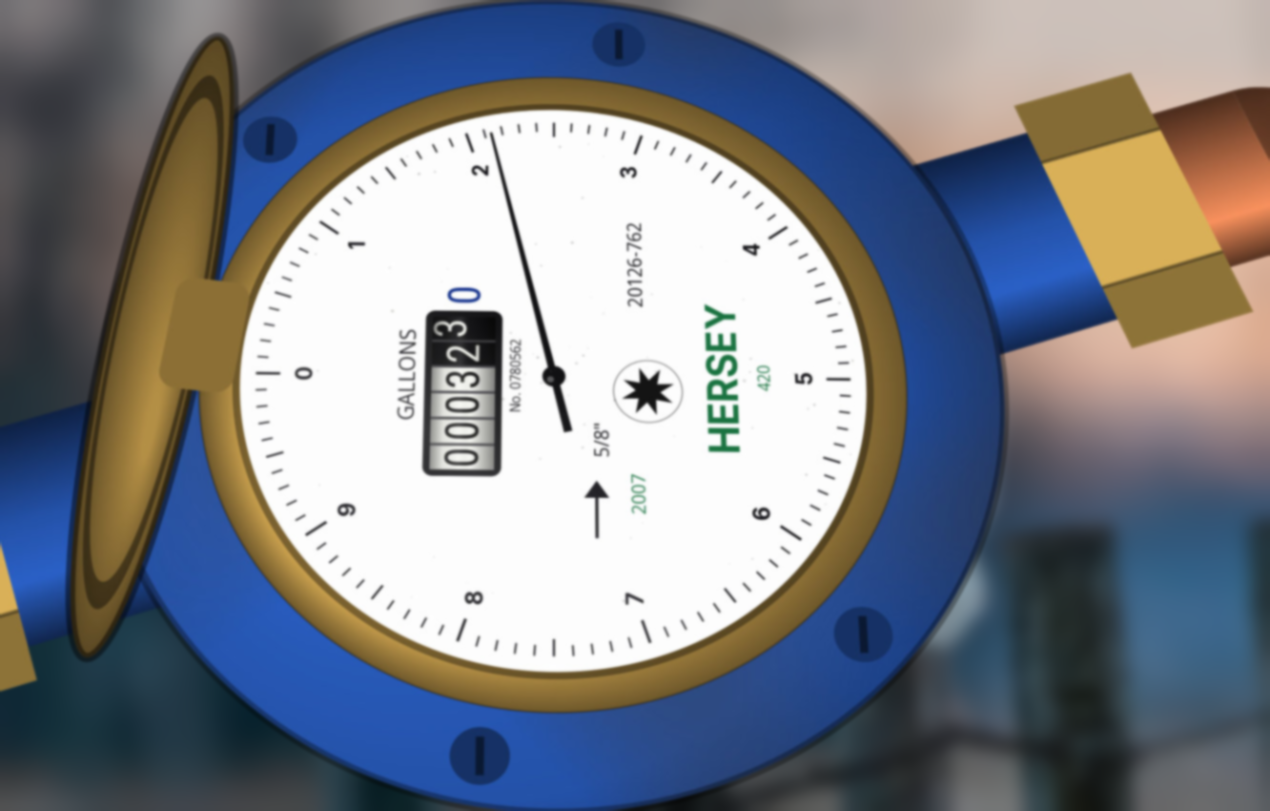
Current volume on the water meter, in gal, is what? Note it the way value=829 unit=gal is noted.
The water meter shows value=3232.1 unit=gal
